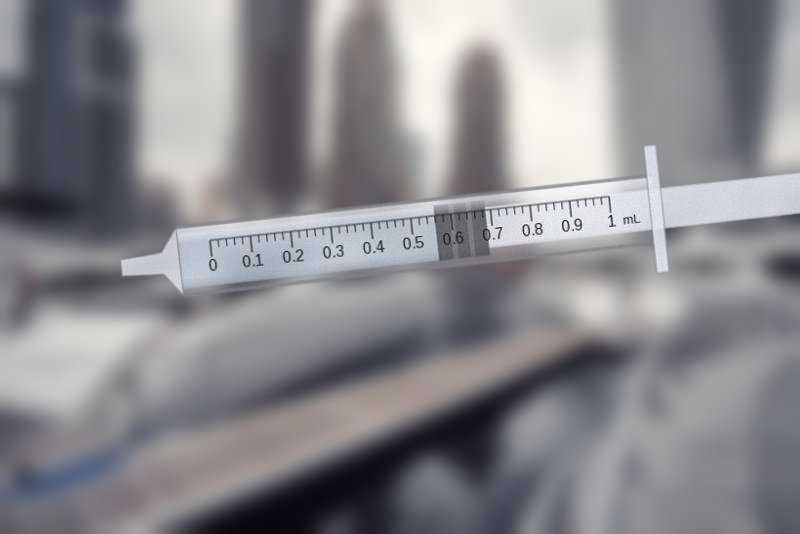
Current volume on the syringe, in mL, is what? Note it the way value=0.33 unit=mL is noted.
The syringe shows value=0.56 unit=mL
